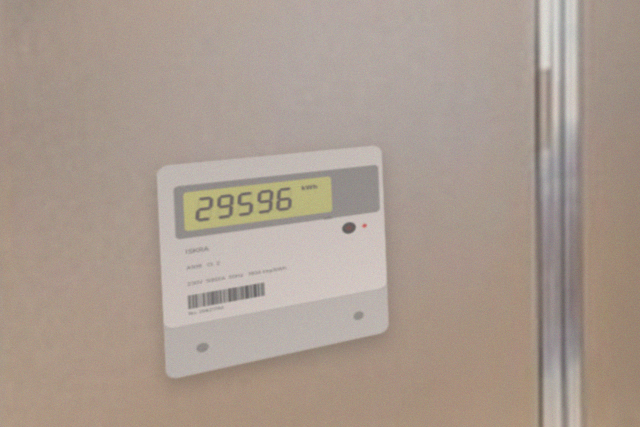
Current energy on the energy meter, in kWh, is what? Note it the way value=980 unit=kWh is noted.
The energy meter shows value=29596 unit=kWh
